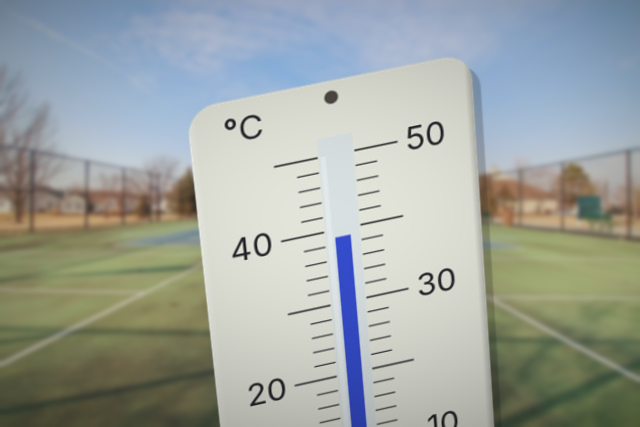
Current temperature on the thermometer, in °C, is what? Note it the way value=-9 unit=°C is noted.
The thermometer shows value=39 unit=°C
